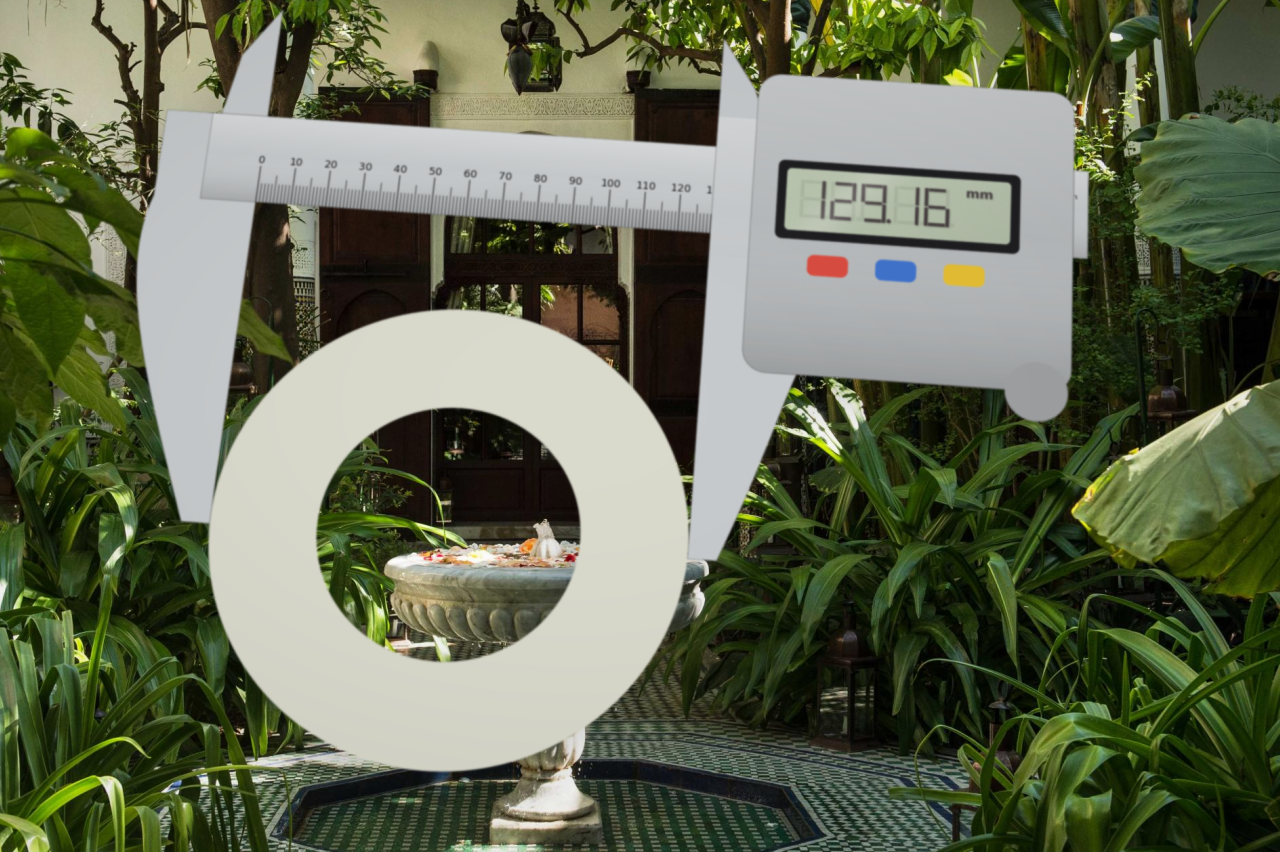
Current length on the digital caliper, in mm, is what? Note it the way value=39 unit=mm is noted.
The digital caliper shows value=129.16 unit=mm
